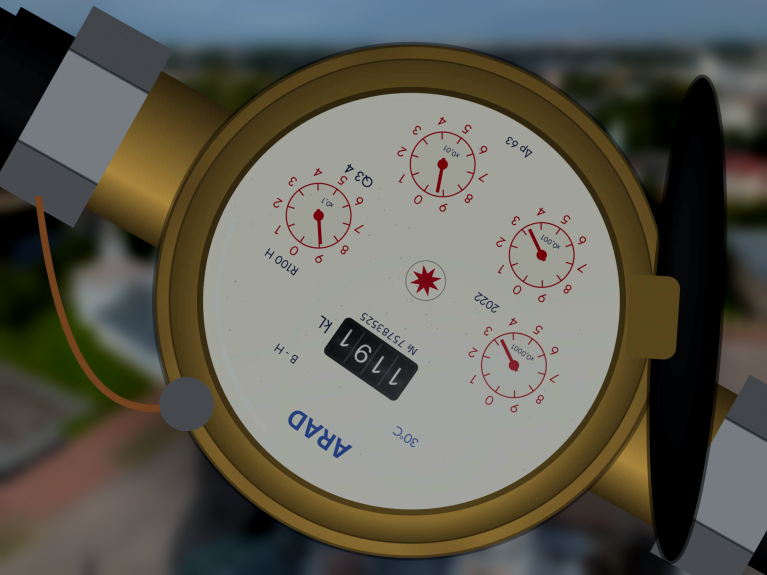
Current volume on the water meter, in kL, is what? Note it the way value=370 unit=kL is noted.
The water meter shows value=1190.8933 unit=kL
